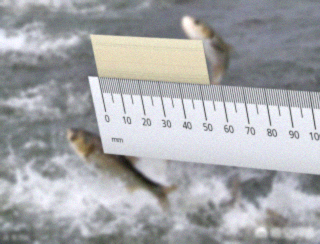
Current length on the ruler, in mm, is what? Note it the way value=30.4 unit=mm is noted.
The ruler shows value=55 unit=mm
